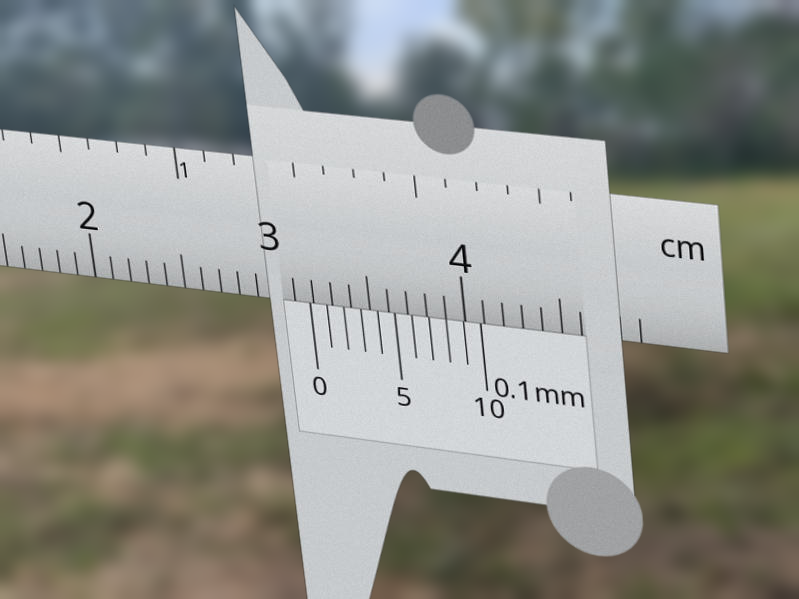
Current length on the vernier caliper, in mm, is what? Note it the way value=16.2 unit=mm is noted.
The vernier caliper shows value=31.8 unit=mm
